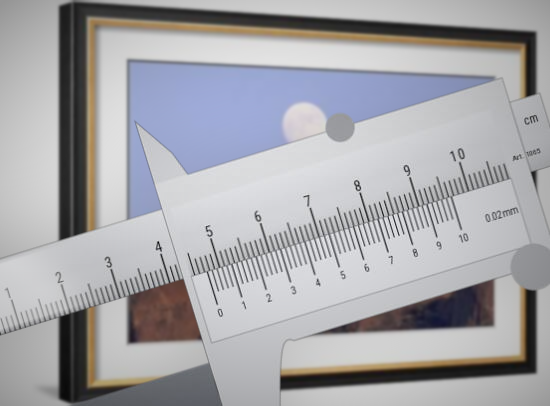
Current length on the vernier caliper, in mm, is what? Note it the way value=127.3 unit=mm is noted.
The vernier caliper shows value=47.5 unit=mm
